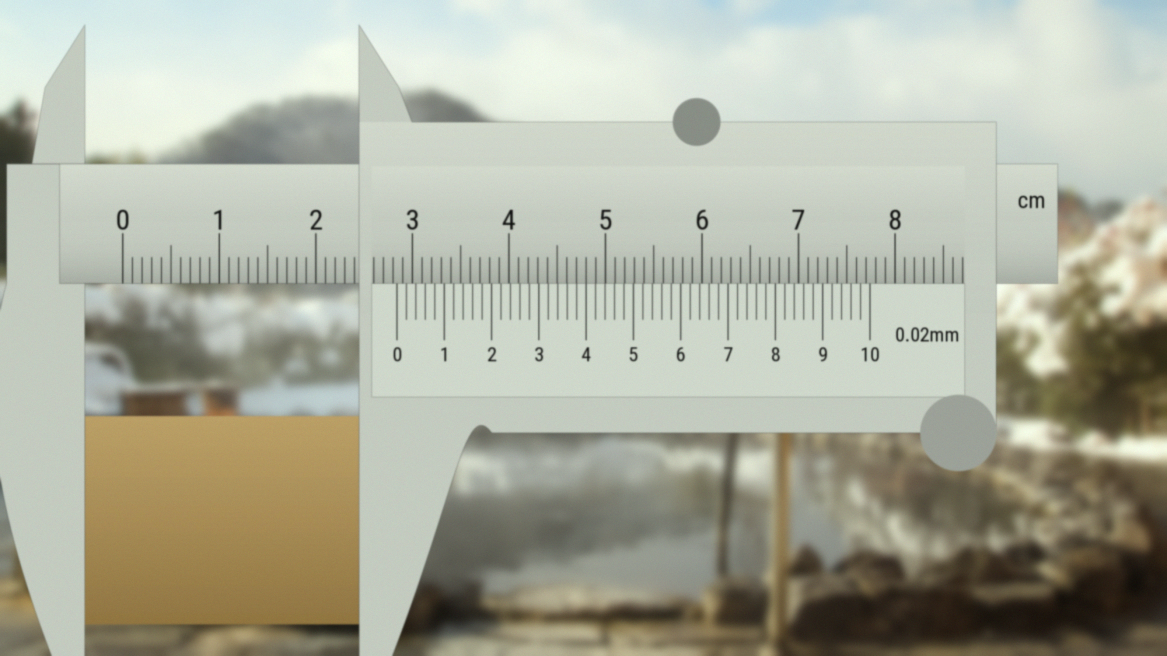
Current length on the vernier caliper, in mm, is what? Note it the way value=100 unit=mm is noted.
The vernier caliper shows value=28.4 unit=mm
